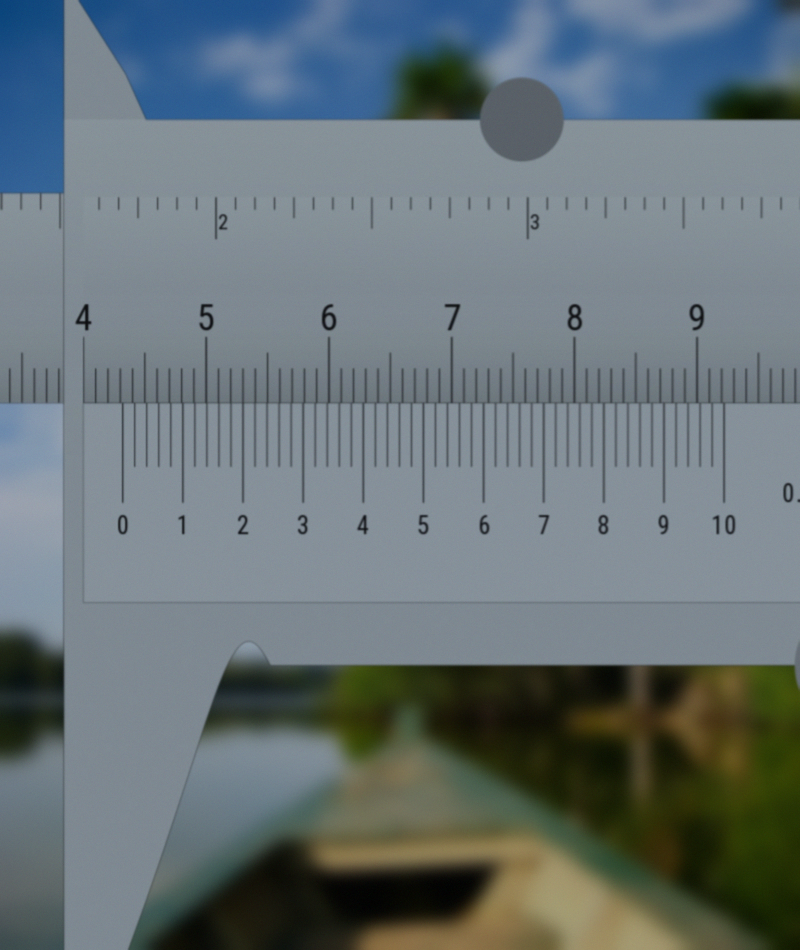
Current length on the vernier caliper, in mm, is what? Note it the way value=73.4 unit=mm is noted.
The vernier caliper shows value=43.2 unit=mm
